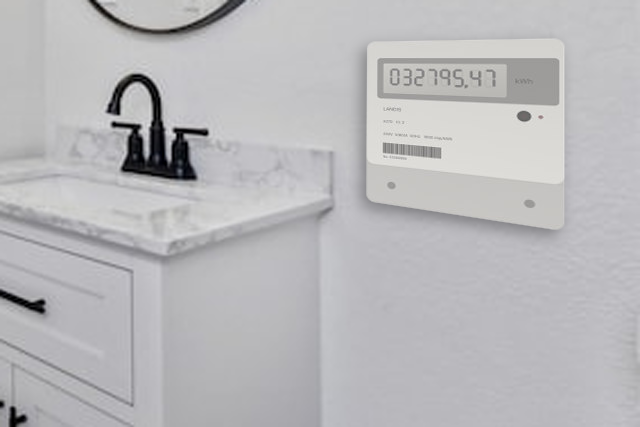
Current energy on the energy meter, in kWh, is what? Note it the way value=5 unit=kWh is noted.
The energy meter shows value=32795.47 unit=kWh
